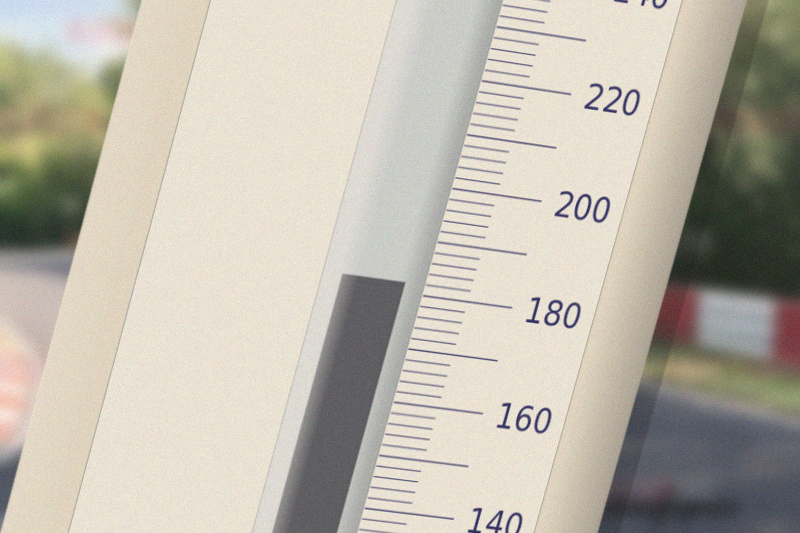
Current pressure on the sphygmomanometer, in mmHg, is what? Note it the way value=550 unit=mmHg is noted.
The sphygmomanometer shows value=182 unit=mmHg
